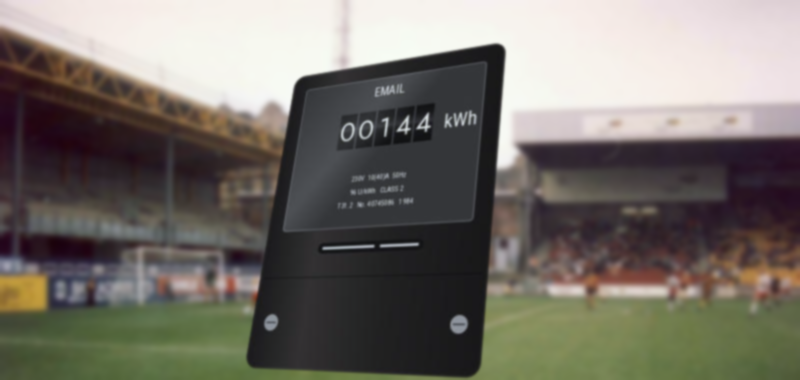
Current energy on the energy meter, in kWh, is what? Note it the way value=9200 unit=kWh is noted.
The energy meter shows value=144 unit=kWh
